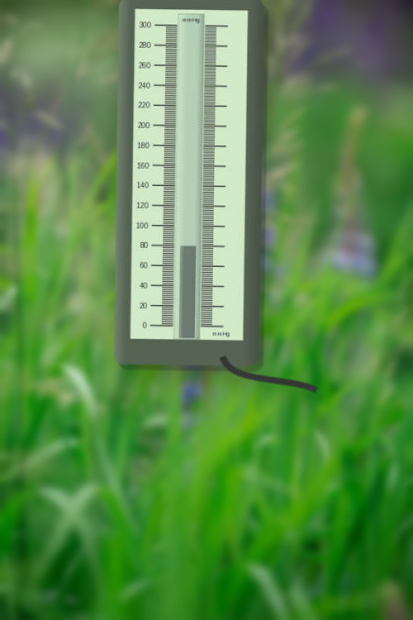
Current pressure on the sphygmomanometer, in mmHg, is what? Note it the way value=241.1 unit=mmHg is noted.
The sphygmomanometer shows value=80 unit=mmHg
